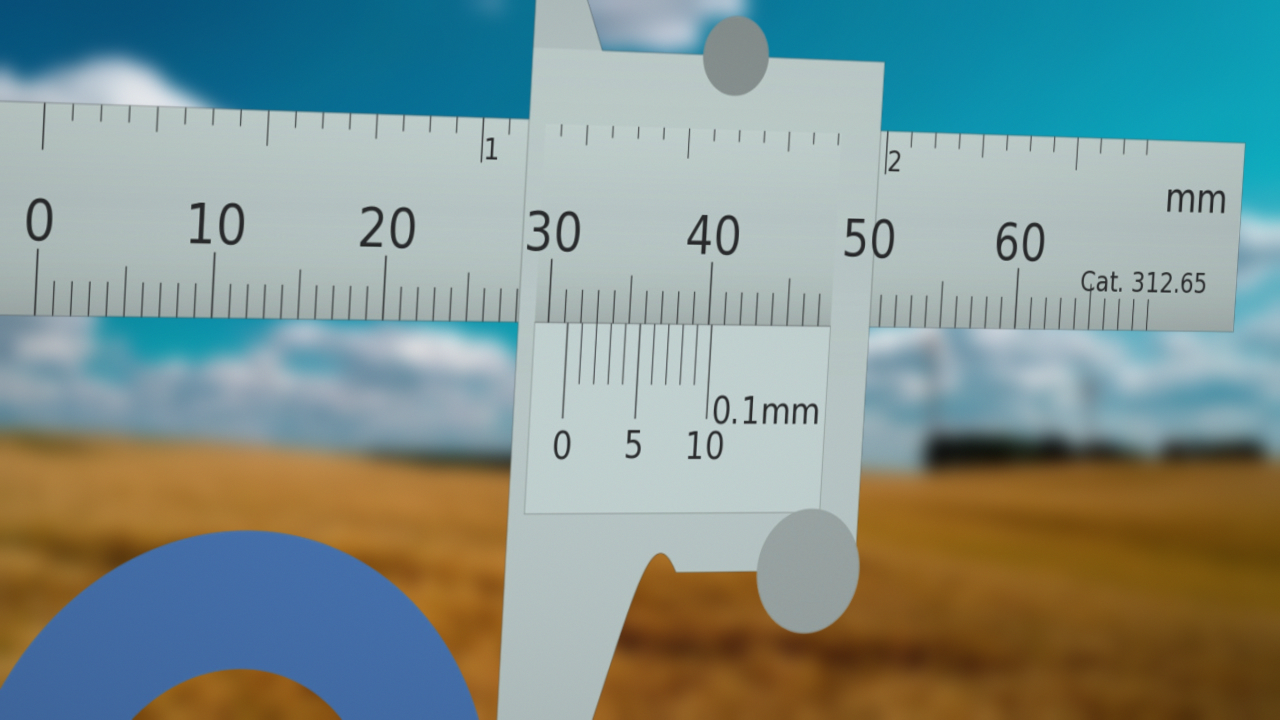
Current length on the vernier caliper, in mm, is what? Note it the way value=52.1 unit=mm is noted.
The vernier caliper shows value=31.2 unit=mm
